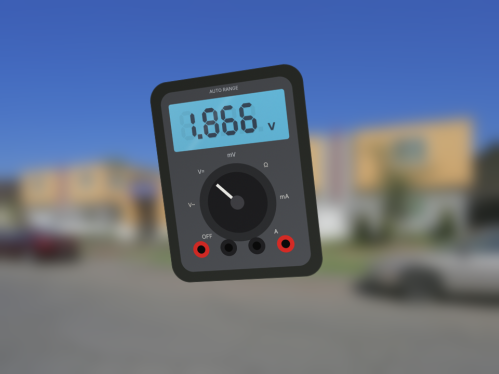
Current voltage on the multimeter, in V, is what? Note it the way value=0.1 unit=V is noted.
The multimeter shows value=1.866 unit=V
